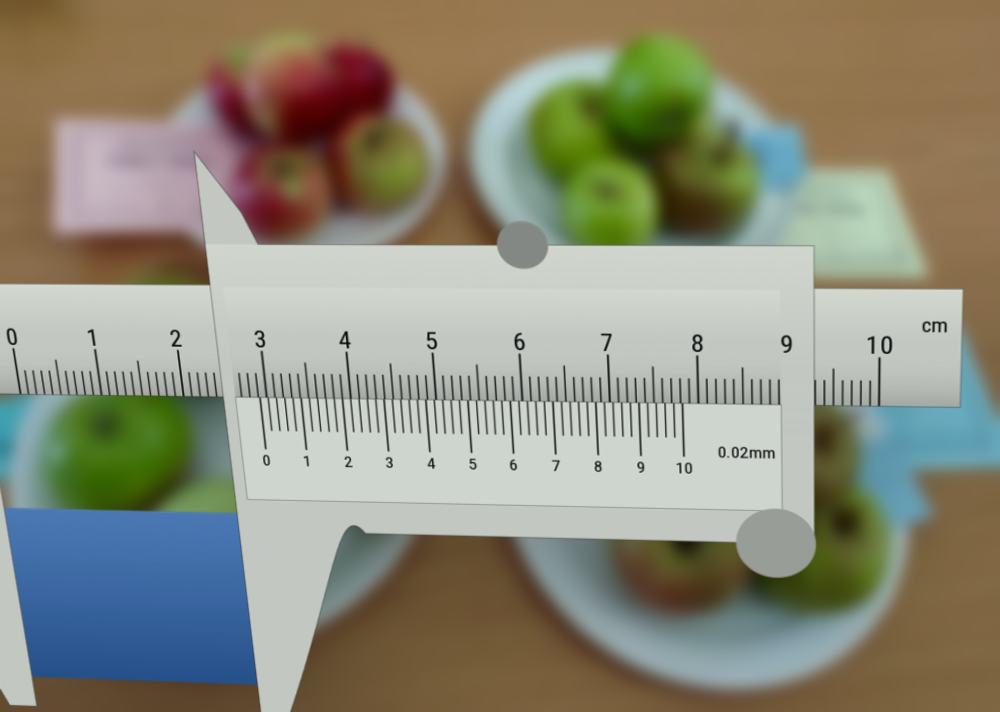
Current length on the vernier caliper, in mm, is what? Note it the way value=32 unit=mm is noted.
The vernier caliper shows value=29.2 unit=mm
